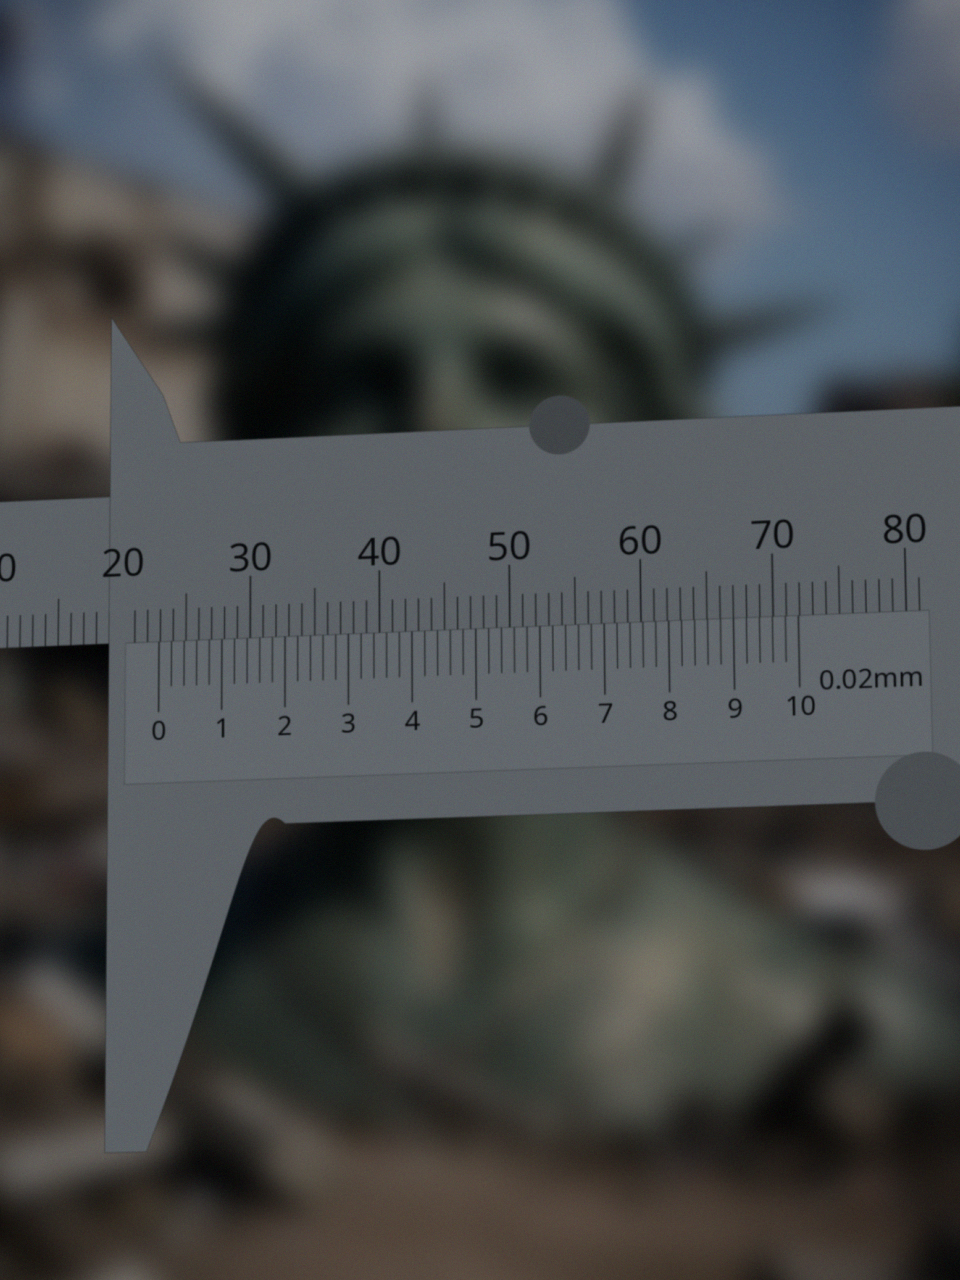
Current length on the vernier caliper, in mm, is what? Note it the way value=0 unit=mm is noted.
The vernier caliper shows value=22.9 unit=mm
